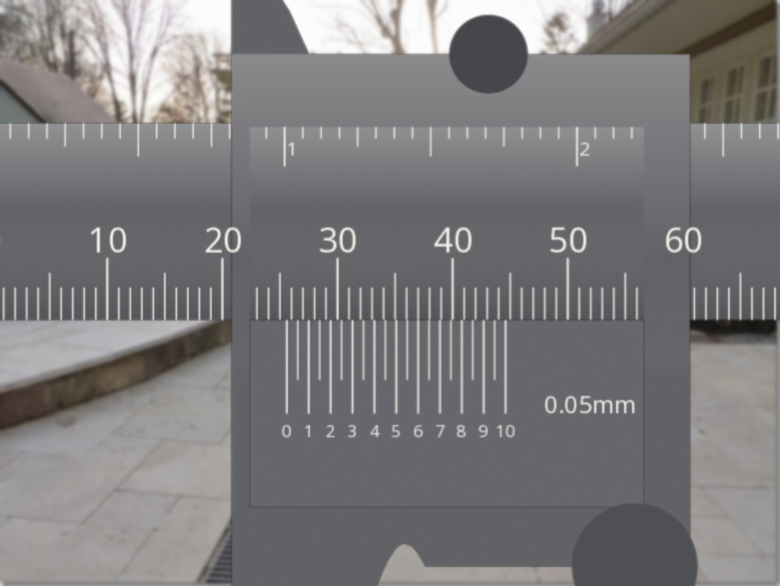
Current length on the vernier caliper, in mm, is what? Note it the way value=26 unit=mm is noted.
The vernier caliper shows value=25.6 unit=mm
